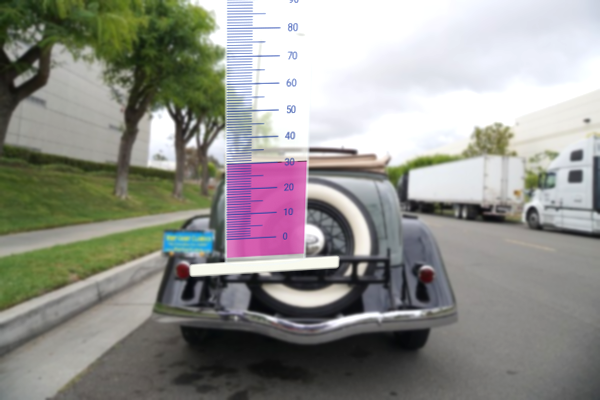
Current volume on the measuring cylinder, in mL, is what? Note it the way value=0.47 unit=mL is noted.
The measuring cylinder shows value=30 unit=mL
